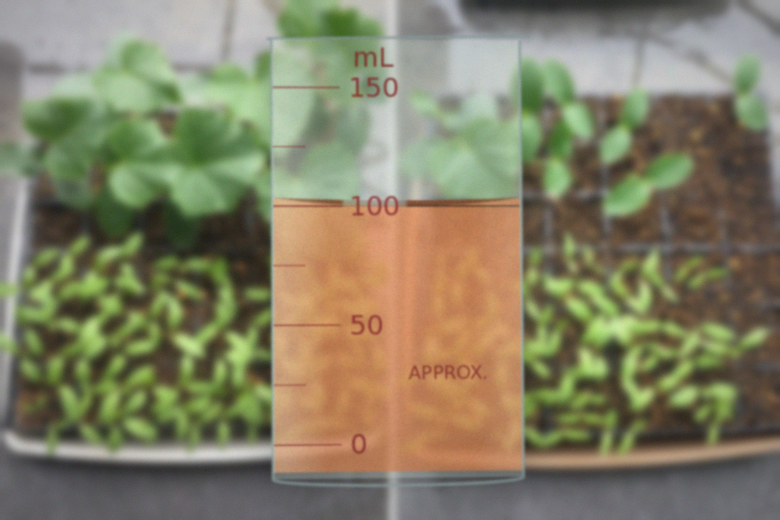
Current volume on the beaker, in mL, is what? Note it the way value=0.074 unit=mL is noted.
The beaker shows value=100 unit=mL
